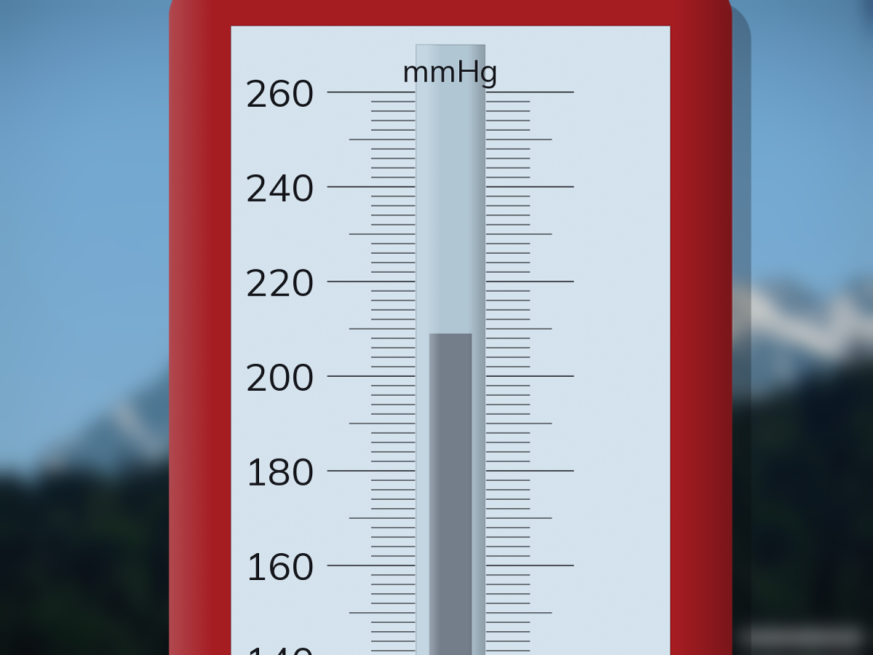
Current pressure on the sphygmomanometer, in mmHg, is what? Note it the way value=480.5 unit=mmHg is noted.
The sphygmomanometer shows value=209 unit=mmHg
